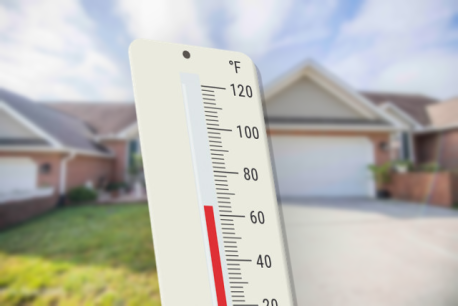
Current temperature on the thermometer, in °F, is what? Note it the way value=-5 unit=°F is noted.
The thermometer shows value=64 unit=°F
